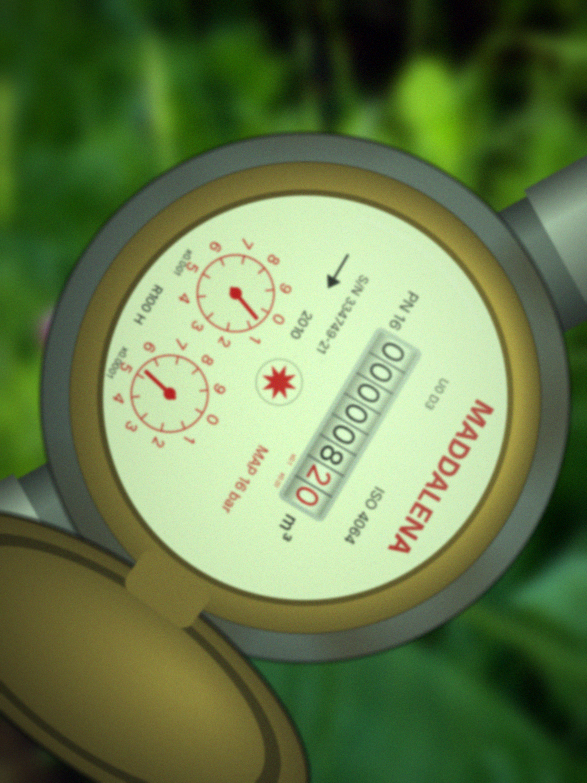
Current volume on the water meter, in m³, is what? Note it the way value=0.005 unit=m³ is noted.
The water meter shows value=8.2005 unit=m³
